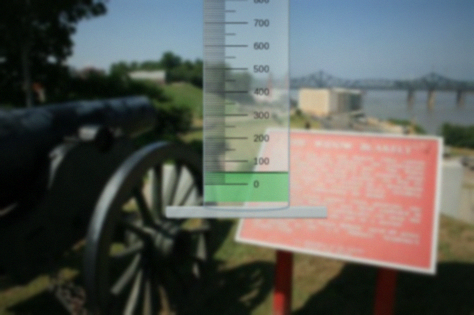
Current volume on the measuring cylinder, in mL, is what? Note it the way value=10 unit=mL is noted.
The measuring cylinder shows value=50 unit=mL
